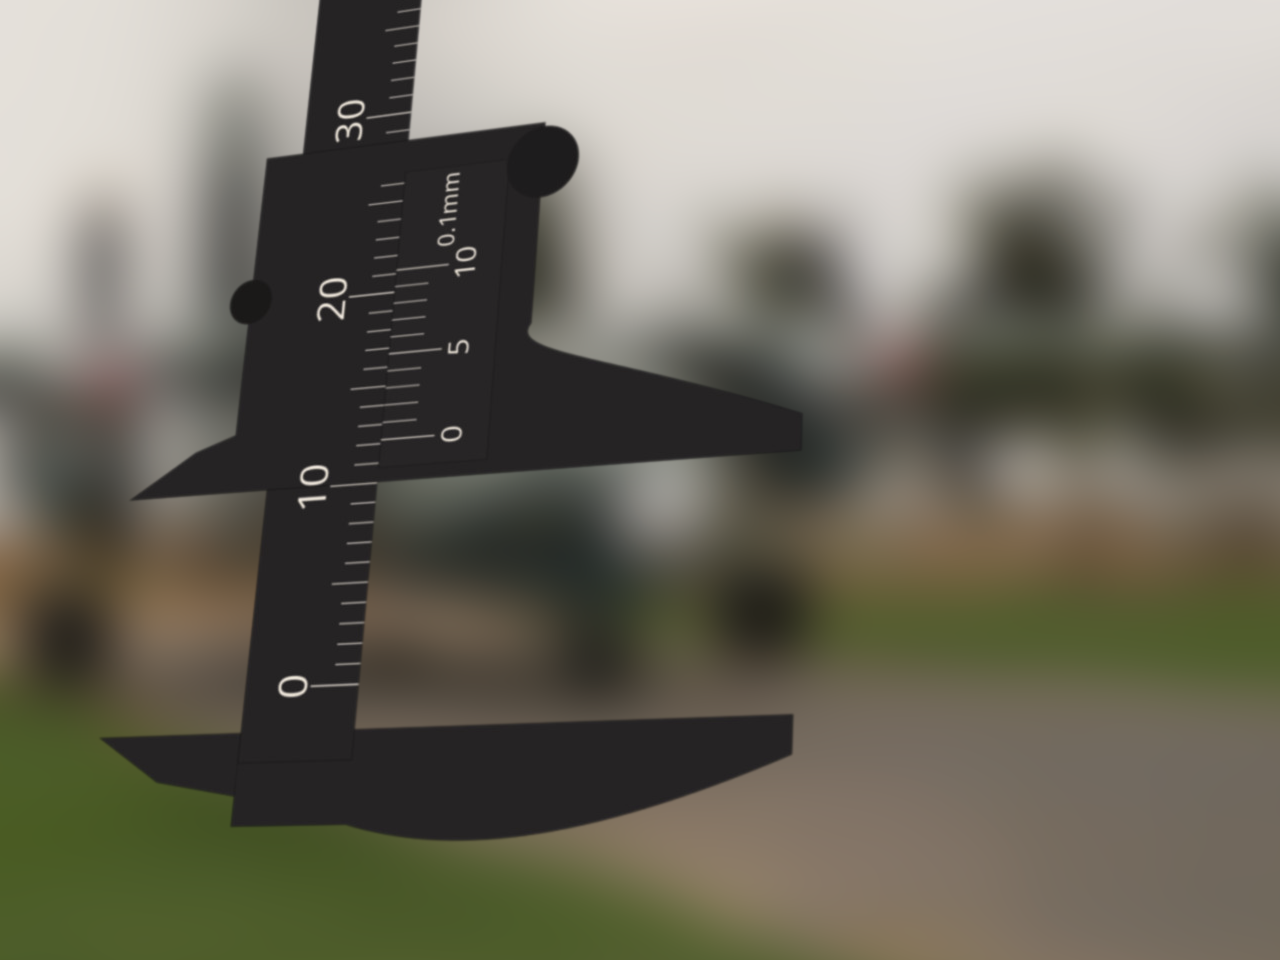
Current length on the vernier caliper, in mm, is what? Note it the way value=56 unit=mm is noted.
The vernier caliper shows value=12.2 unit=mm
